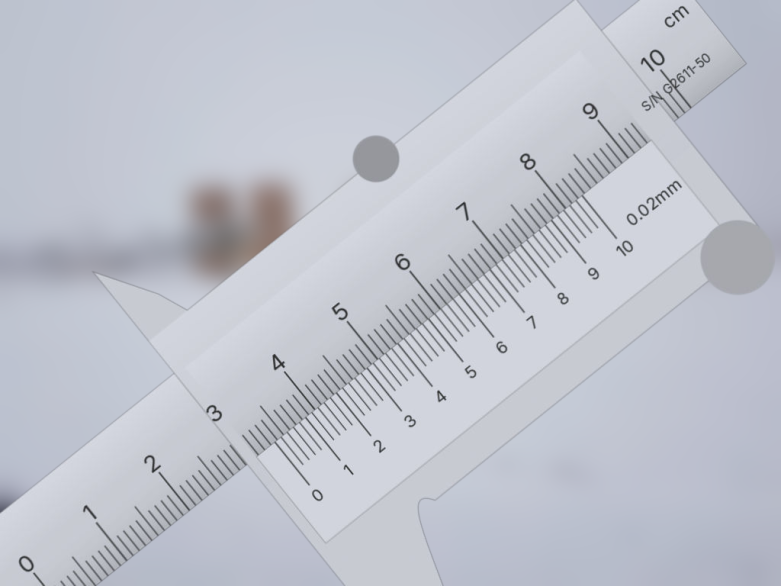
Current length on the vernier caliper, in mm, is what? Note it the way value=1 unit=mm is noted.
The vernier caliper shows value=33.6 unit=mm
